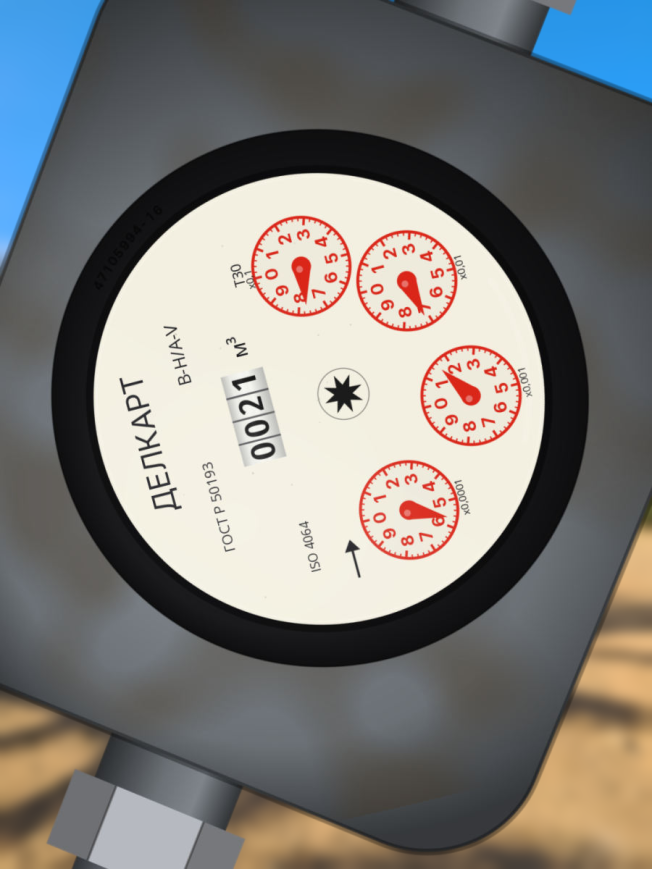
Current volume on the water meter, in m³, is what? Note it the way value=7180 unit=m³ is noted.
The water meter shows value=21.7715 unit=m³
